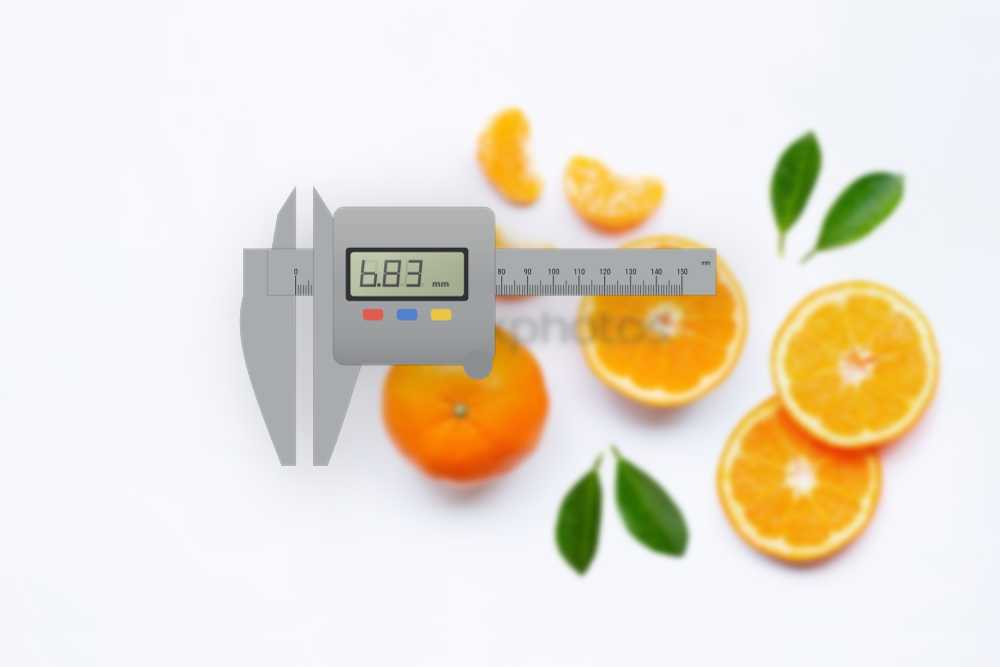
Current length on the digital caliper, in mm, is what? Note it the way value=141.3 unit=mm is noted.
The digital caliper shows value=6.83 unit=mm
